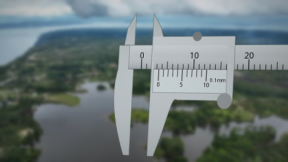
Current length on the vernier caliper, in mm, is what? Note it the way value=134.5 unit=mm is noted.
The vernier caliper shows value=3.4 unit=mm
